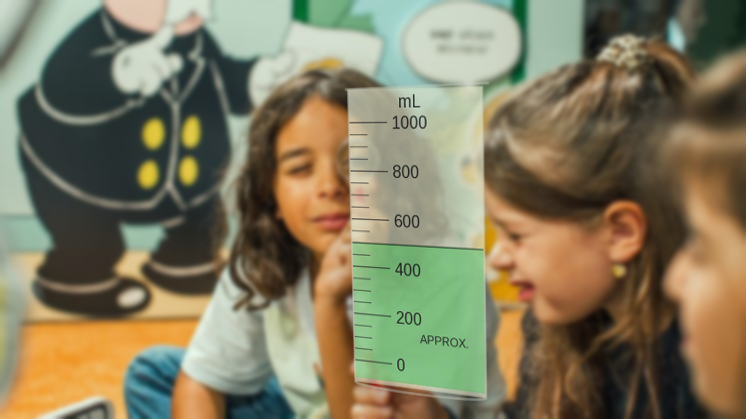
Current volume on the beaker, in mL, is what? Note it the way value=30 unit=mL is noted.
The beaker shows value=500 unit=mL
